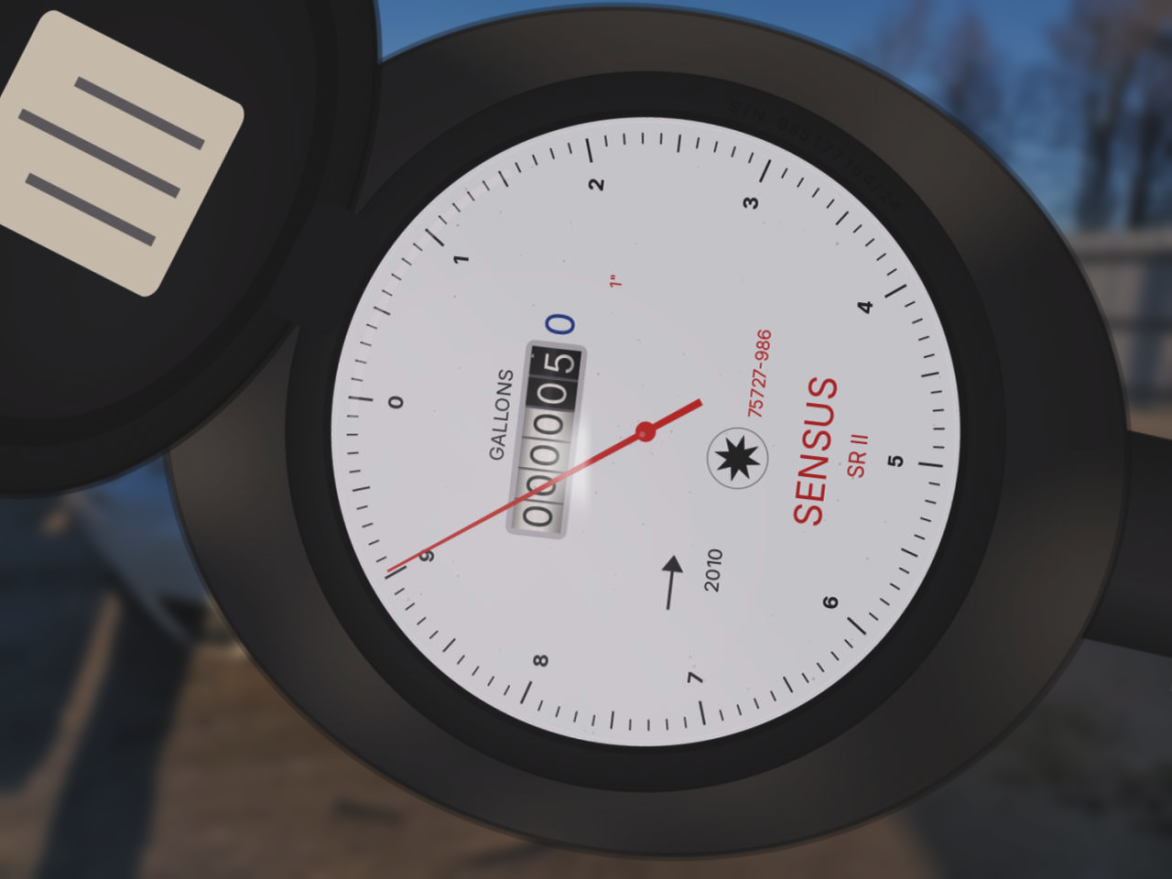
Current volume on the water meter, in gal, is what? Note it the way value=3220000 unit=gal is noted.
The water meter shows value=49.0 unit=gal
